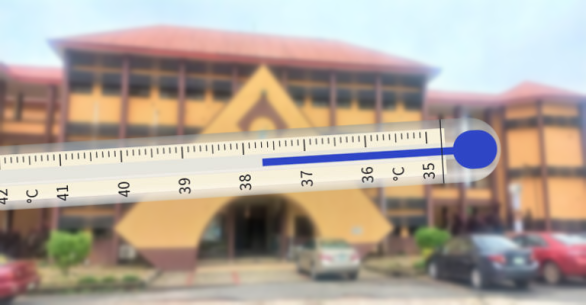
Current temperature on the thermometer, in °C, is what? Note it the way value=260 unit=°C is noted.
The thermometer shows value=37.7 unit=°C
